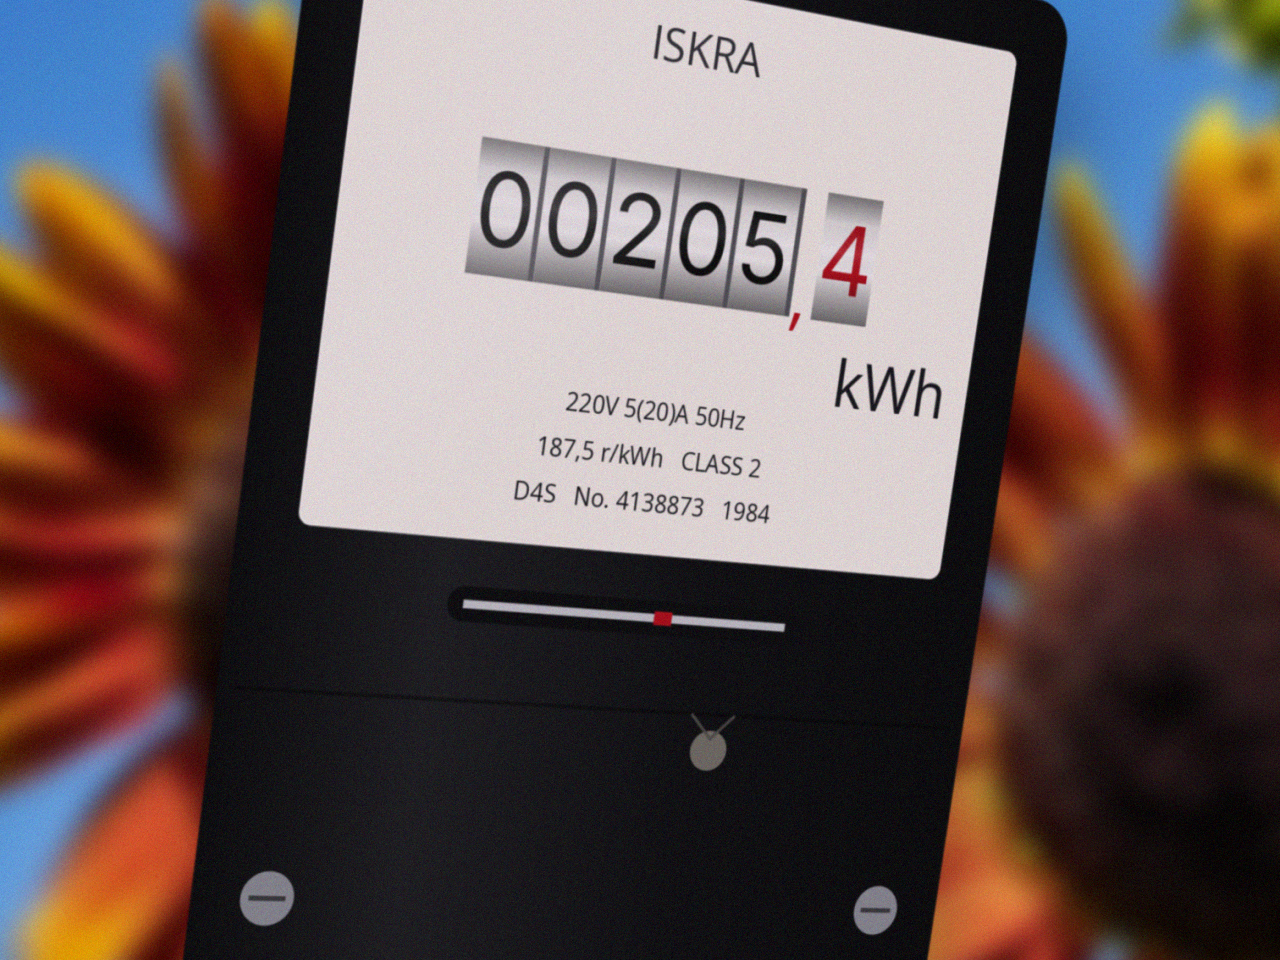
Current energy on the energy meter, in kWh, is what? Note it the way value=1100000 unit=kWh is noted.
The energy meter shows value=205.4 unit=kWh
